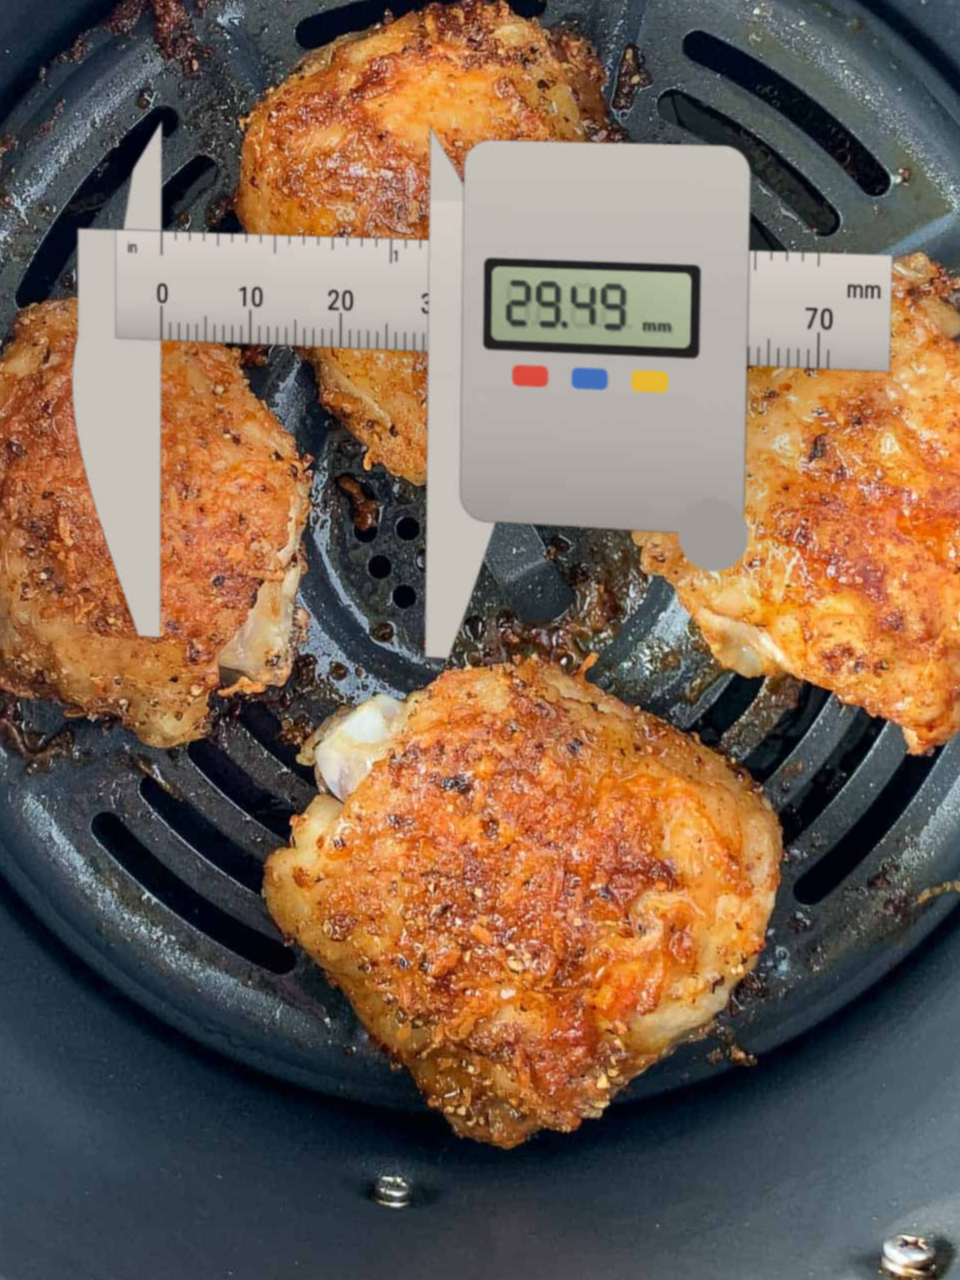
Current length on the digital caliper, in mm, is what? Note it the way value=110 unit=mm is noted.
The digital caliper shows value=29.49 unit=mm
